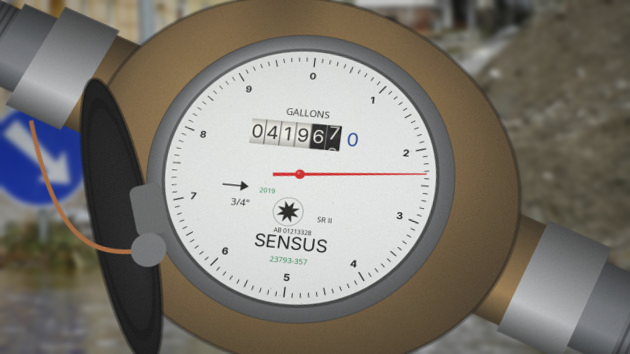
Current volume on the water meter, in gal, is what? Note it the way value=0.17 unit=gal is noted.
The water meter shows value=419672.3 unit=gal
